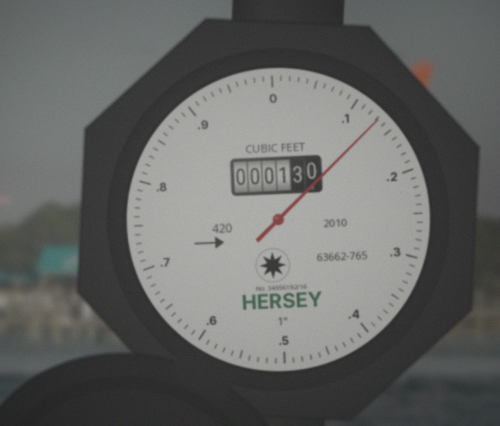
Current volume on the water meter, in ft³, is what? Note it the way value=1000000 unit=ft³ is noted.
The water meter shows value=130.13 unit=ft³
